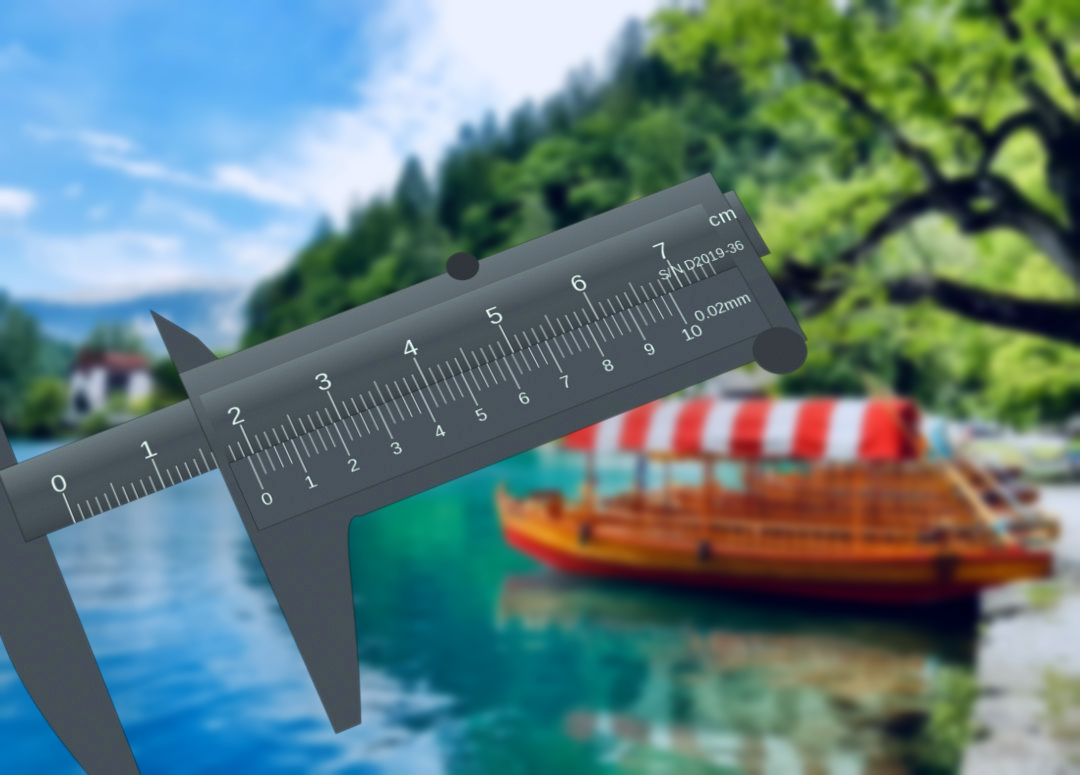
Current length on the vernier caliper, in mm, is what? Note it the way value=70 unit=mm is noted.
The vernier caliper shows value=19.4 unit=mm
